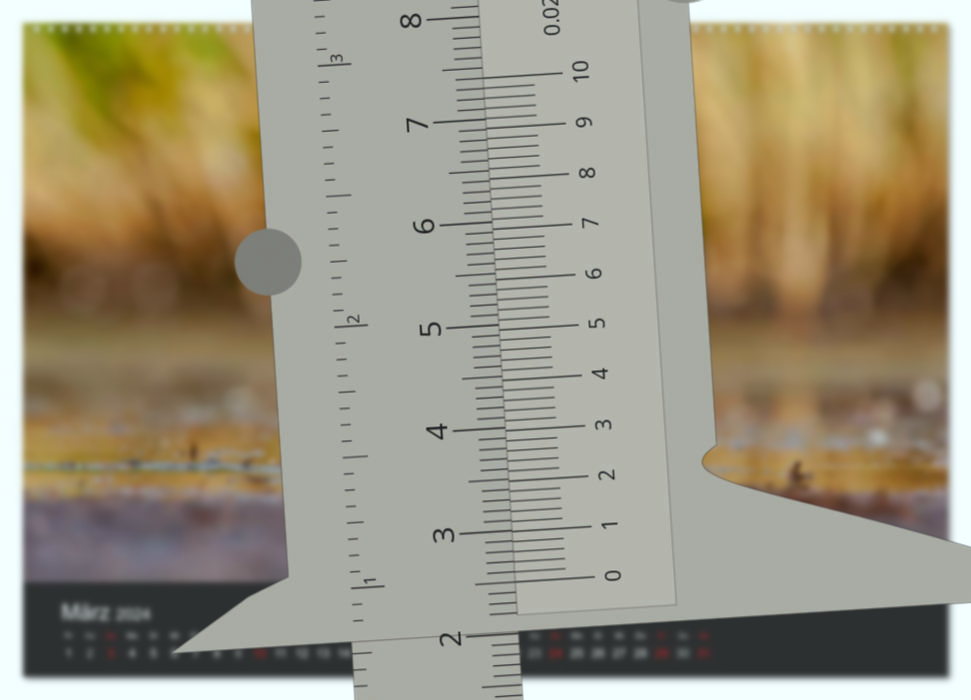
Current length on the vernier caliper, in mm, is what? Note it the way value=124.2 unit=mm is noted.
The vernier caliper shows value=25.0 unit=mm
